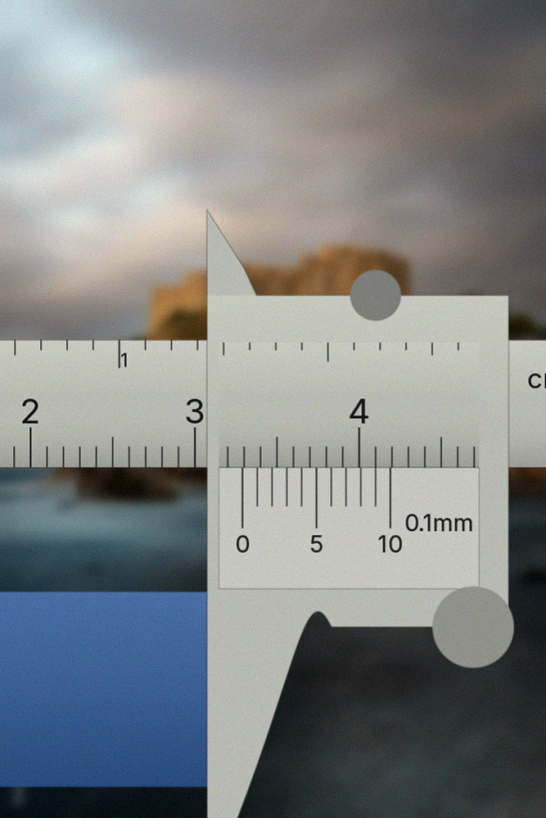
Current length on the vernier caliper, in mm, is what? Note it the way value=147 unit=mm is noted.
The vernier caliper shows value=32.9 unit=mm
